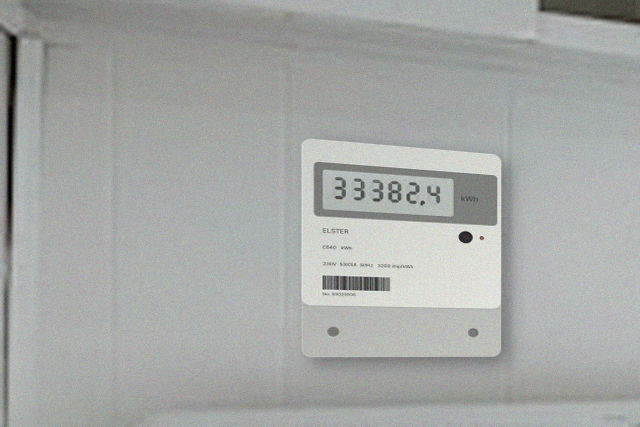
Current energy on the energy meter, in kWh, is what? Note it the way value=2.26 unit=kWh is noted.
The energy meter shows value=33382.4 unit=kWh
